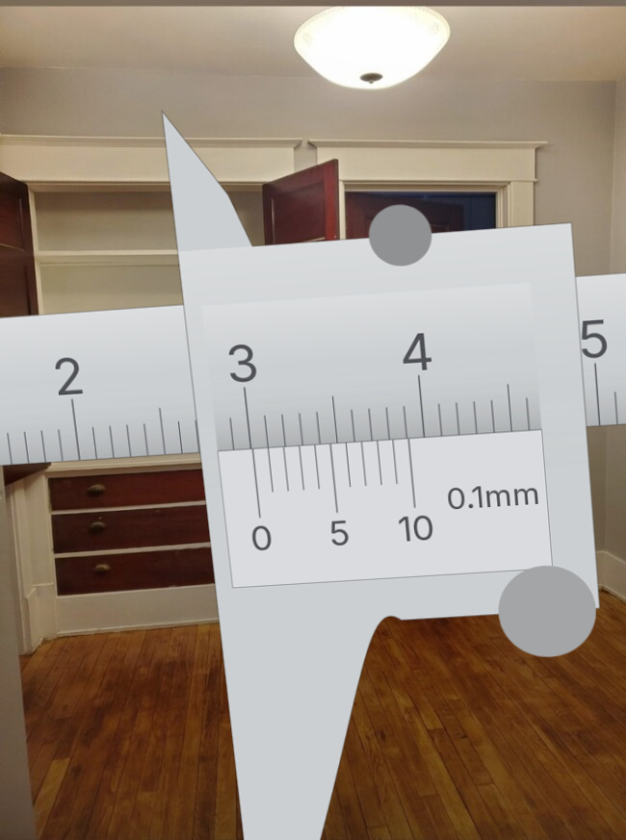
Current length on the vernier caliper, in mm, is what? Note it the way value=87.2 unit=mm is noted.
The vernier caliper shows value=30.1 unit=mm
